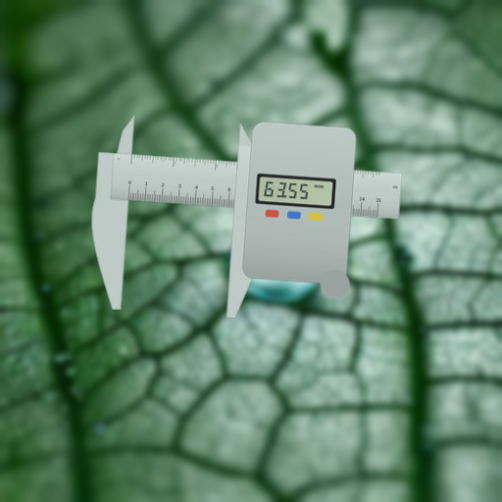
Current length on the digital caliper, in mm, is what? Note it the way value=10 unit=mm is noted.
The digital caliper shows value=63.55 unit=mm
